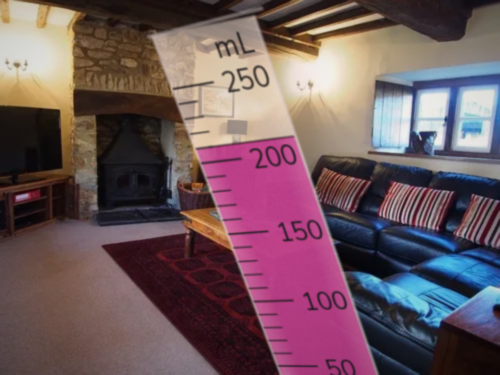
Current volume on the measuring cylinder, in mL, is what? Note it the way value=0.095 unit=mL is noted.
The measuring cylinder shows value=210 unit=mL
